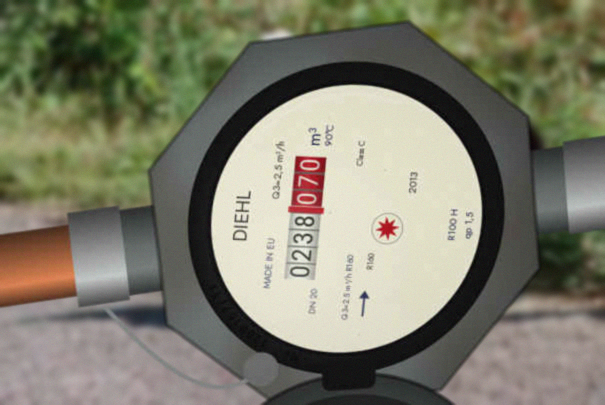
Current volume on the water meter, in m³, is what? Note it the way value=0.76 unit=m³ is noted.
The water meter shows value=238.070 unit=m³
